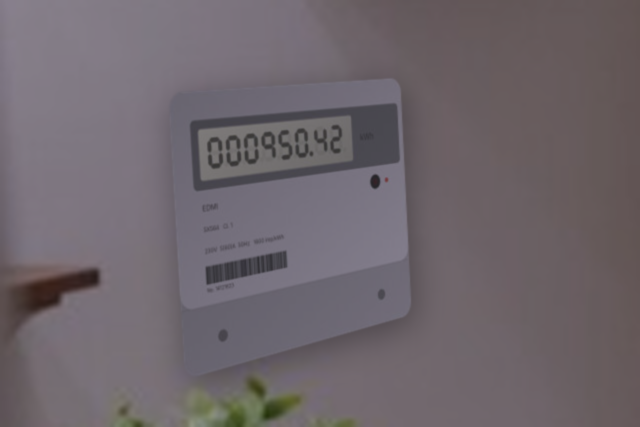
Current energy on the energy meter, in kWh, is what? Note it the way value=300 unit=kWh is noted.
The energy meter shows value=950.42 unit=kWh
